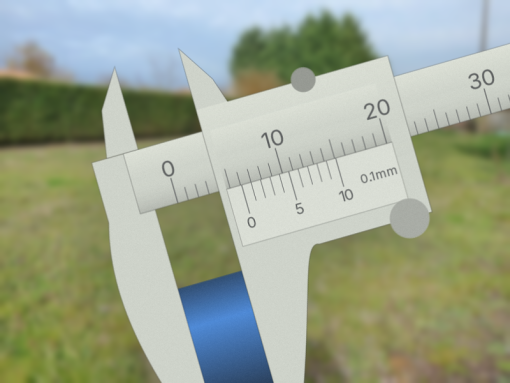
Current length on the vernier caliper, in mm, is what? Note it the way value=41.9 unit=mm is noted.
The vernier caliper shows value=6.1 unit=mm
